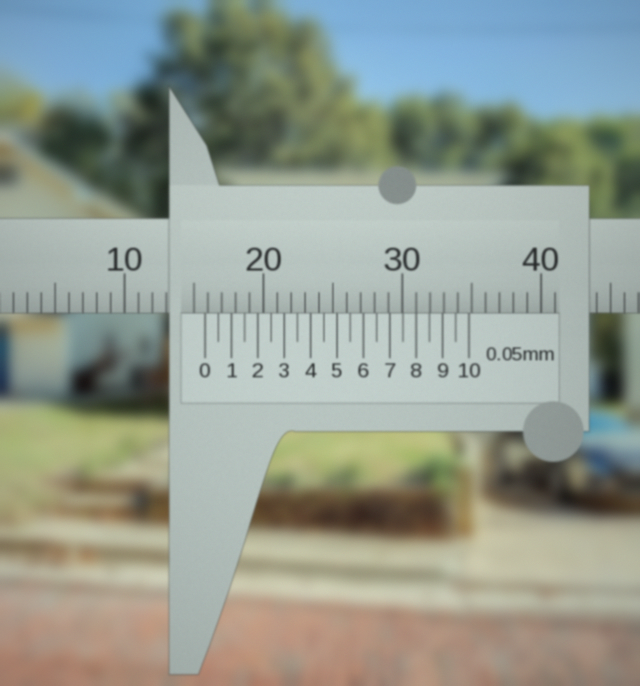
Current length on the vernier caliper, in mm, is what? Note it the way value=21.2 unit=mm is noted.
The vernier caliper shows value=15.8 unit=mm
